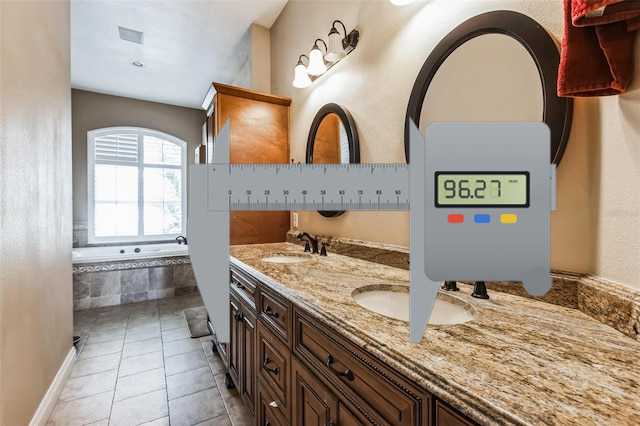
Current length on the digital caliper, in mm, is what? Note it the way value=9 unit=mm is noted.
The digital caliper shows value=96.27 unit=mm
